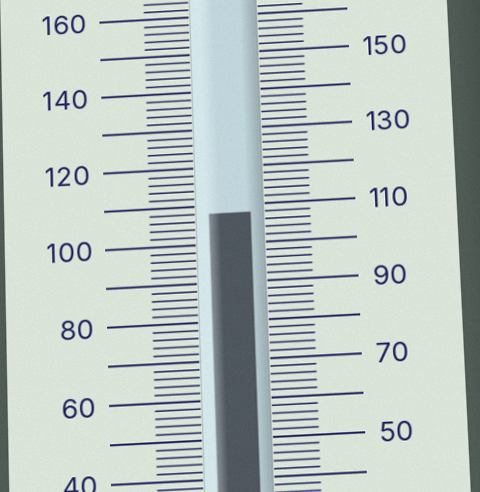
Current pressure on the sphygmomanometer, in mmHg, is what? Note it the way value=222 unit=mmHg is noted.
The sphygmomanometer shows value=108 unit=mmHg
